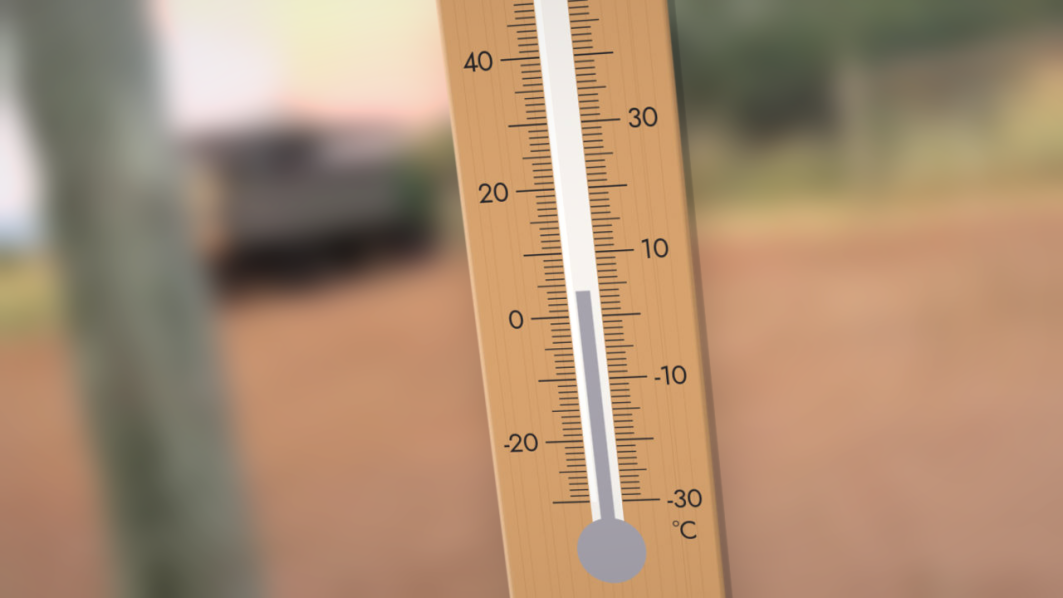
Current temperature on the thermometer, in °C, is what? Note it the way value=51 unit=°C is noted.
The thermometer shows value=4 unit=°C
